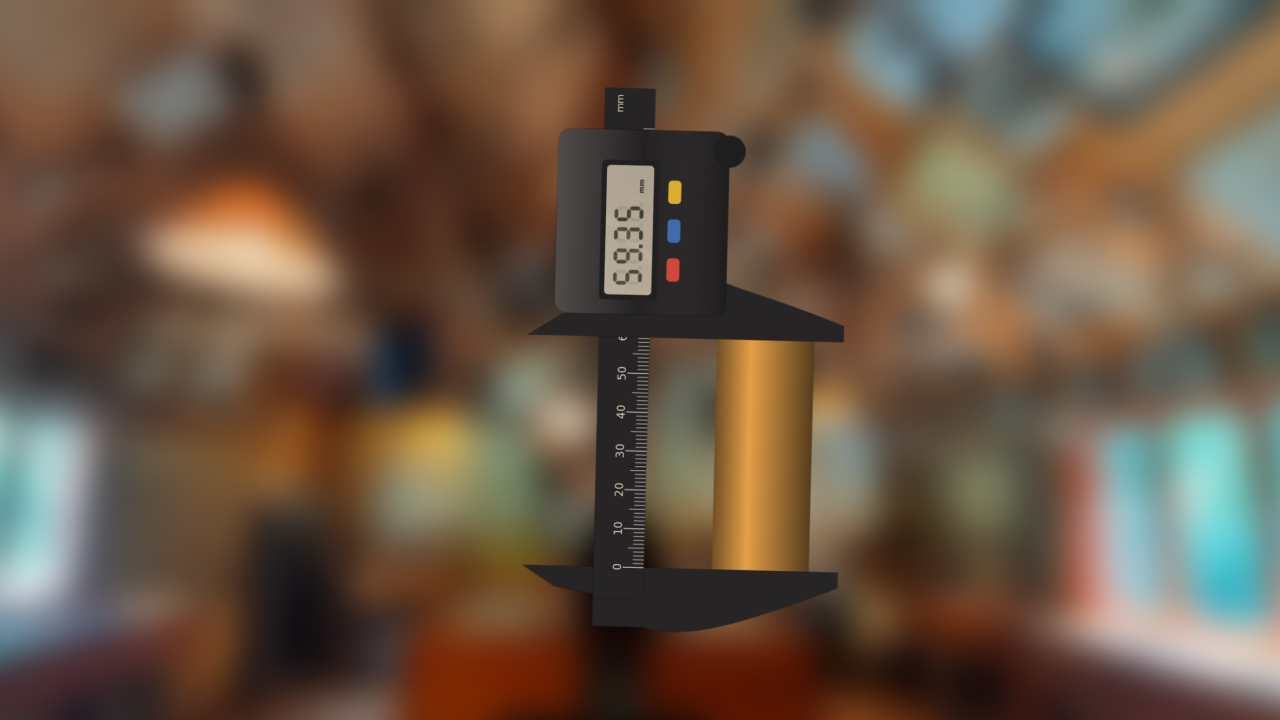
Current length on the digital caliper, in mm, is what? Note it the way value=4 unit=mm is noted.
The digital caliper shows value=59.35 unit=mm
